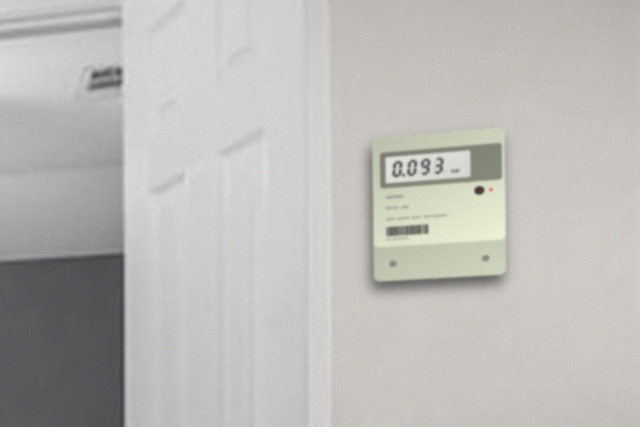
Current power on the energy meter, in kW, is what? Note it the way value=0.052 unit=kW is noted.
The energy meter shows value=0.093 unit=kW
